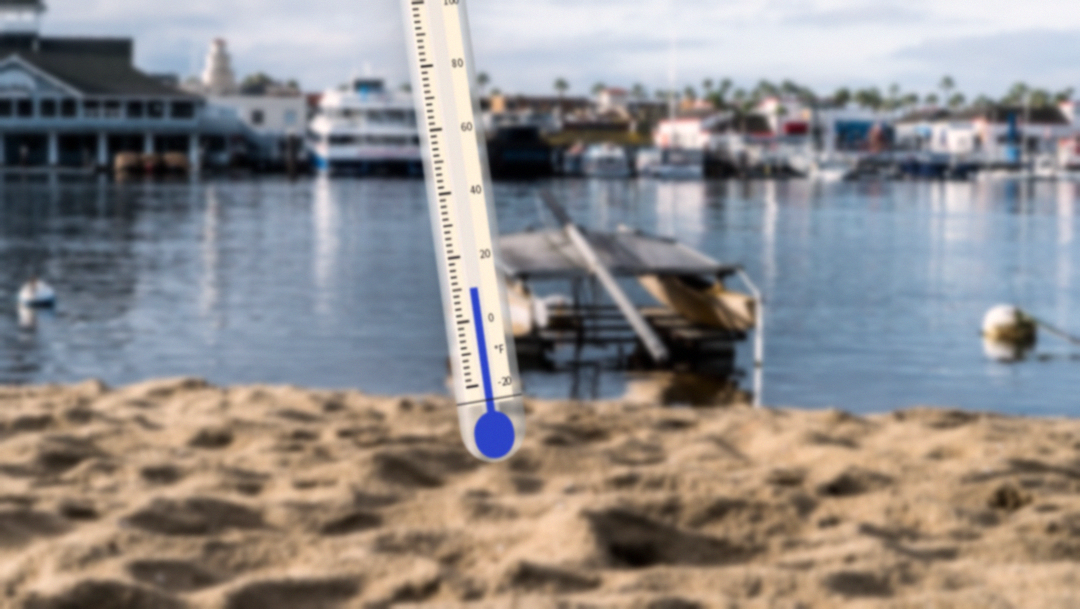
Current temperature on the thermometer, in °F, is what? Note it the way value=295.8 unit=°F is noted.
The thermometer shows value=10 unit=°F
